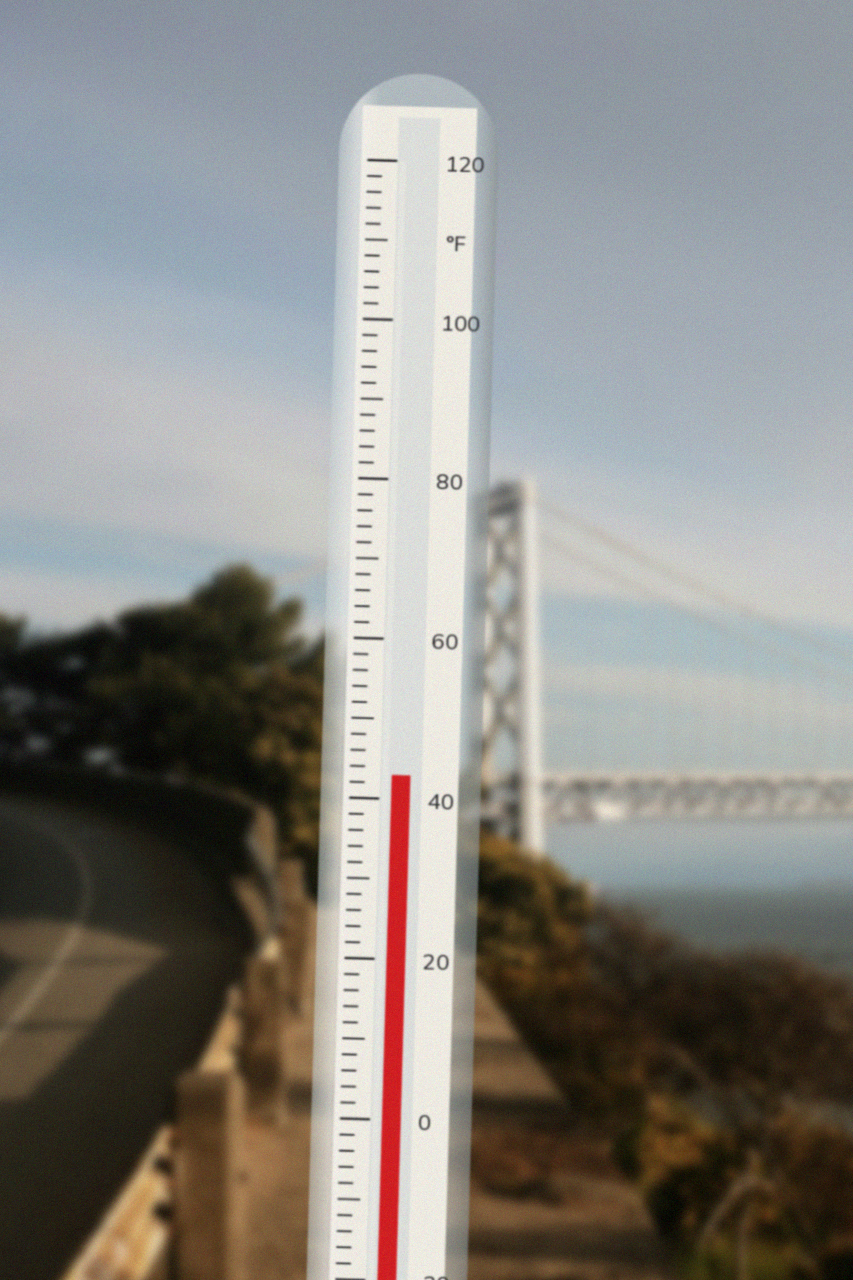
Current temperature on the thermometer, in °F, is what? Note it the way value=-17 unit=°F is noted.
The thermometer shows value=43 unit=°F
